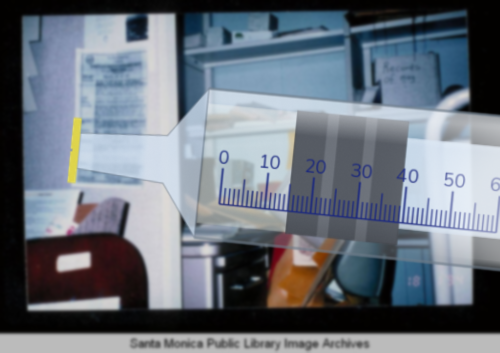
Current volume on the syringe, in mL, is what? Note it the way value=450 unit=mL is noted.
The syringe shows value=15 unit=mL
